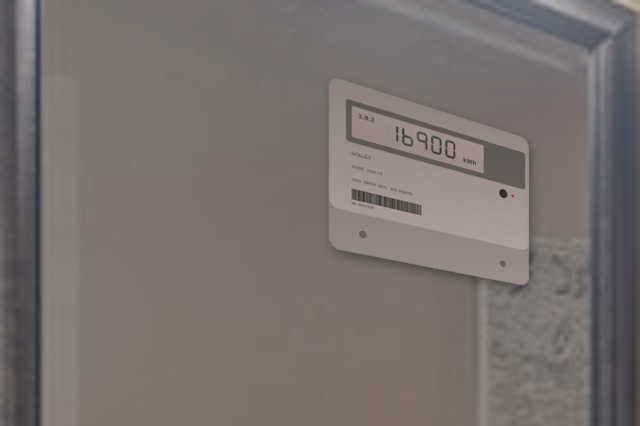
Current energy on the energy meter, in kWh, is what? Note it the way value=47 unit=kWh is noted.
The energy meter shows value=16900 unit=kWh
